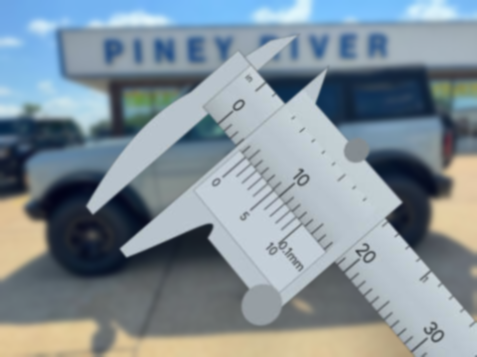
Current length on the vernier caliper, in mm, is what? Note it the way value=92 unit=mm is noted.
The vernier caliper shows value=4.6 unit=mm
